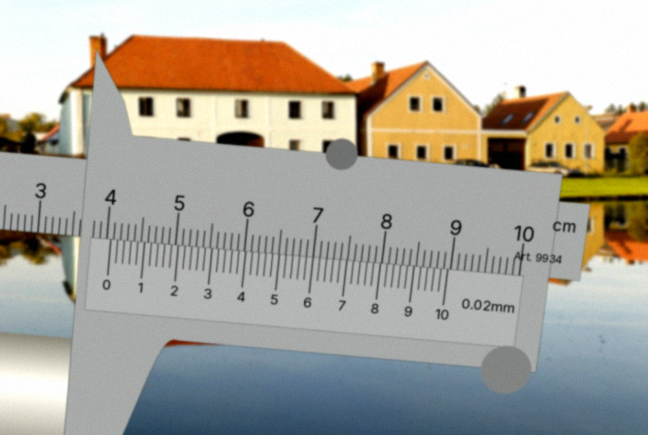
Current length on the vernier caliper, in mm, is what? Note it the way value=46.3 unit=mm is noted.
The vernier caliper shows value=40.6 unit=mm
